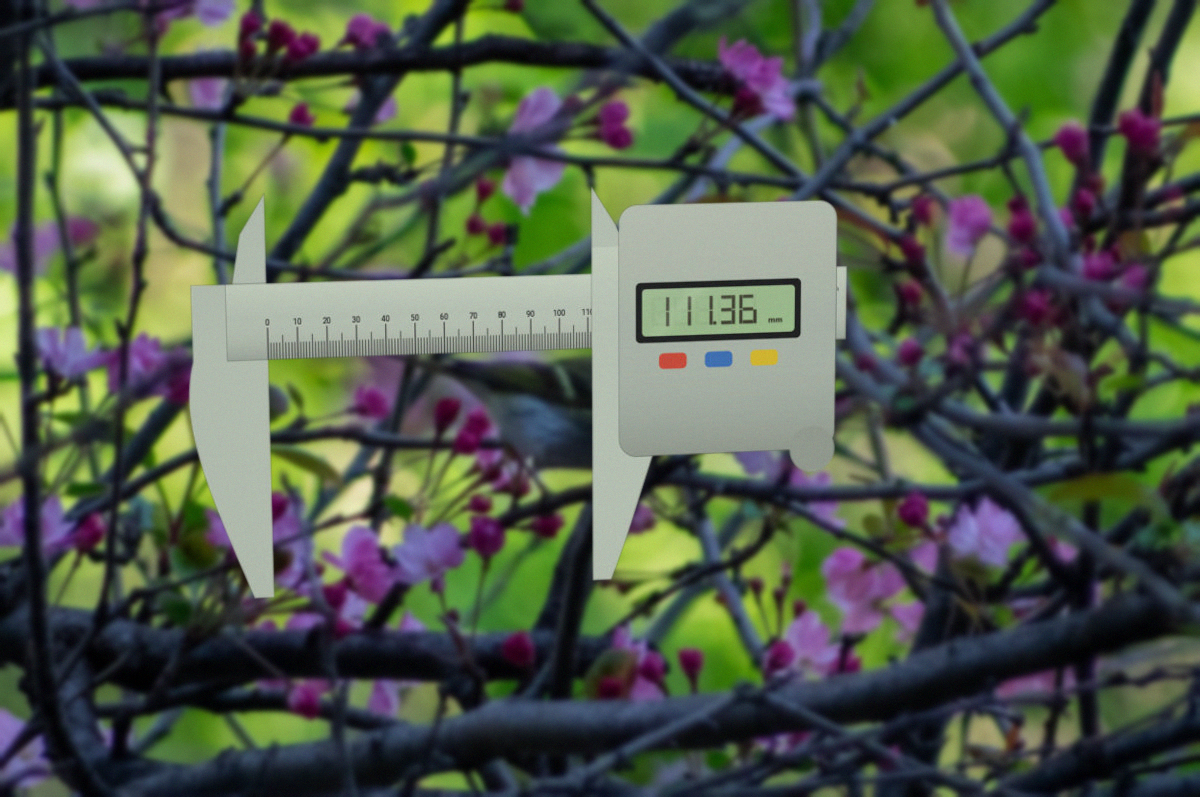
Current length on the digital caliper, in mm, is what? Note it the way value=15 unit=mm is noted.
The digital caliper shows value=111.36 unit=mm
